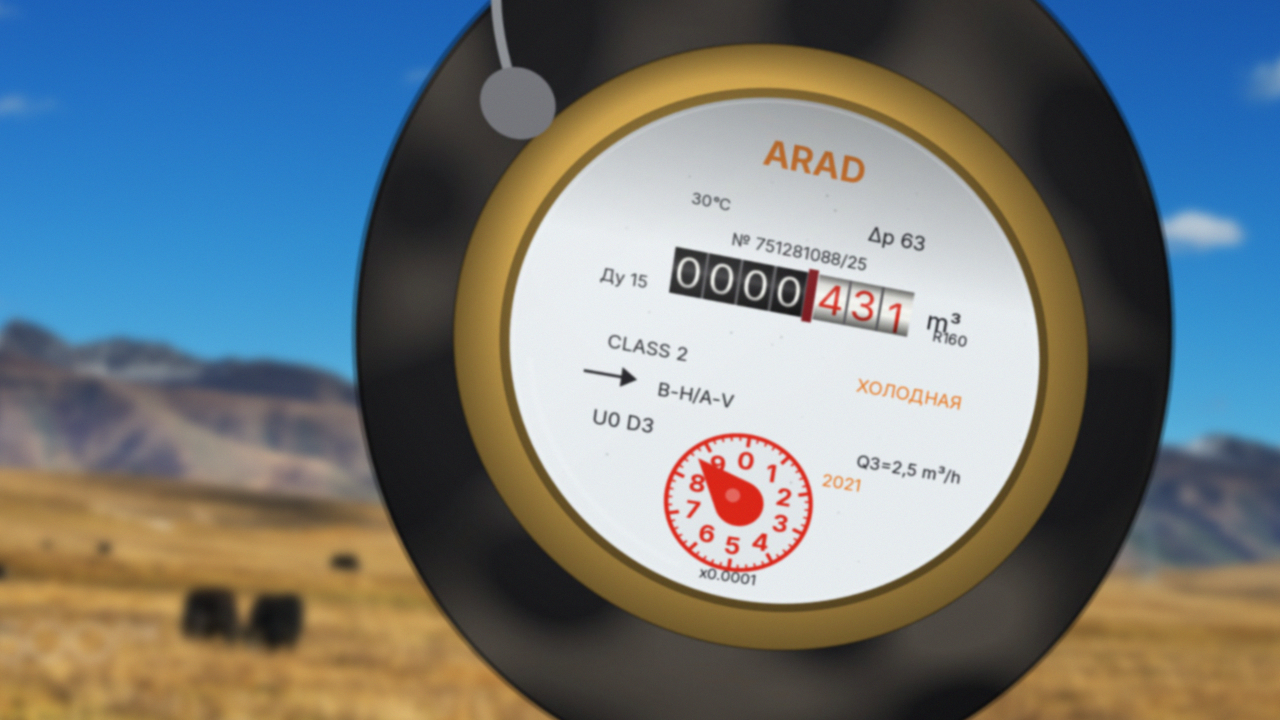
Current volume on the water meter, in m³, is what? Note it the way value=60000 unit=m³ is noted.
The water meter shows value=0.4308 unit=m³
